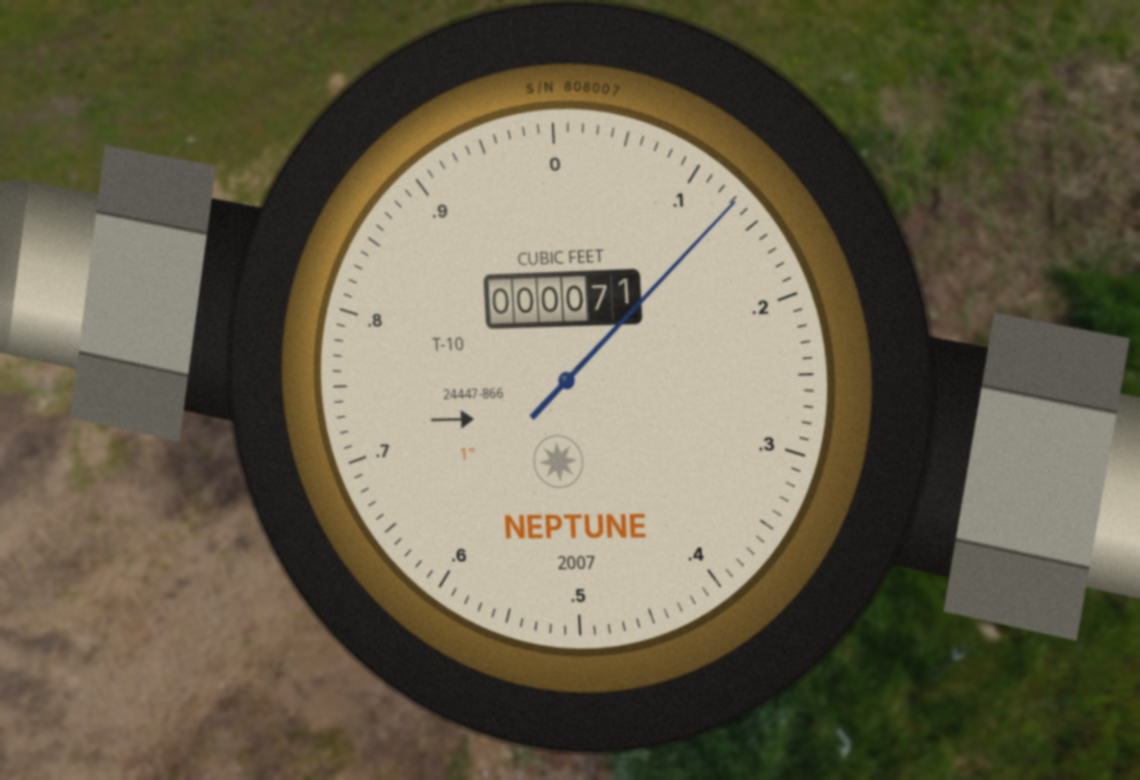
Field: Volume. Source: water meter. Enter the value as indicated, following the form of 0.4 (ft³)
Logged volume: 71.13 (ft³)
